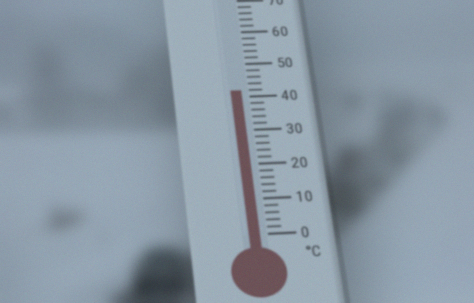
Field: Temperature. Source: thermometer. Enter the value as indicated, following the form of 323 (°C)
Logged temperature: 42 (°C)
